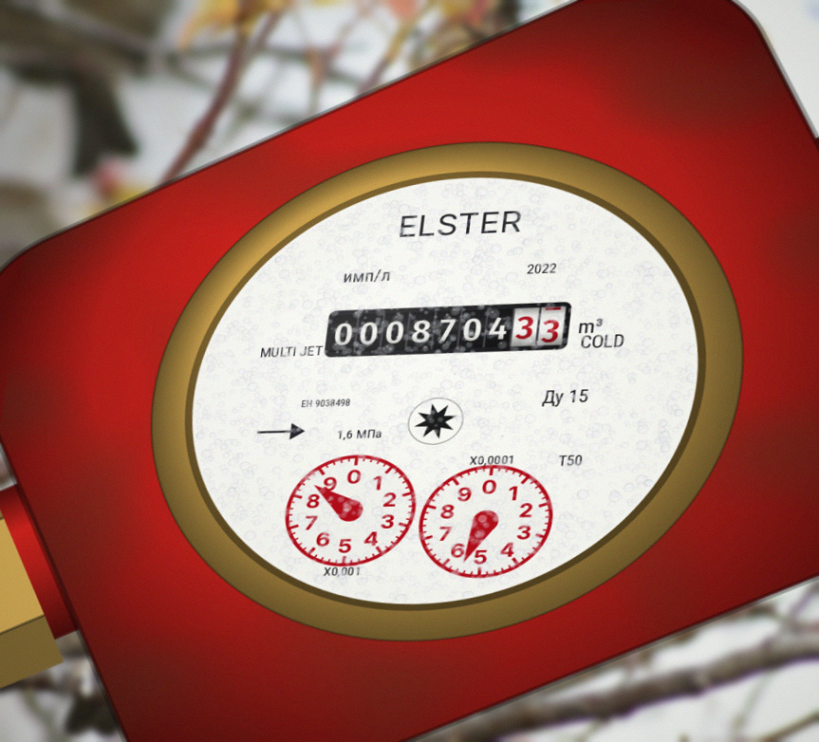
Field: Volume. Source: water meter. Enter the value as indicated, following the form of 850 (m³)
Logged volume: 8704.3285 (m³)
